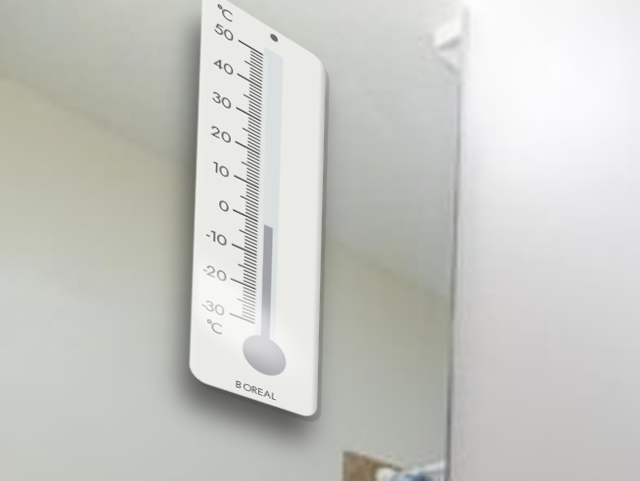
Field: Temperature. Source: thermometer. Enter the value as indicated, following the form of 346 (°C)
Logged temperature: 0 (°C)
